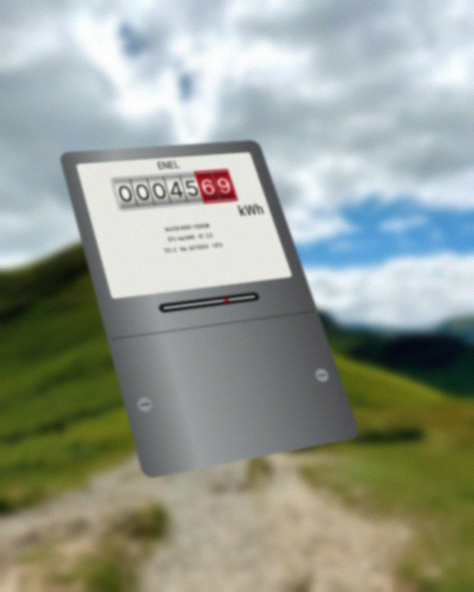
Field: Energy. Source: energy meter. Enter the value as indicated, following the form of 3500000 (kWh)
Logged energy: 45.69 (kWh)
